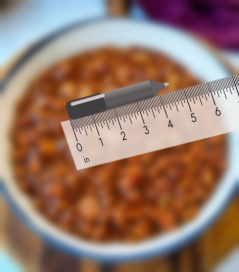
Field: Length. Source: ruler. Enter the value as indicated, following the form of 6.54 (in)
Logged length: 4.5 (in)
